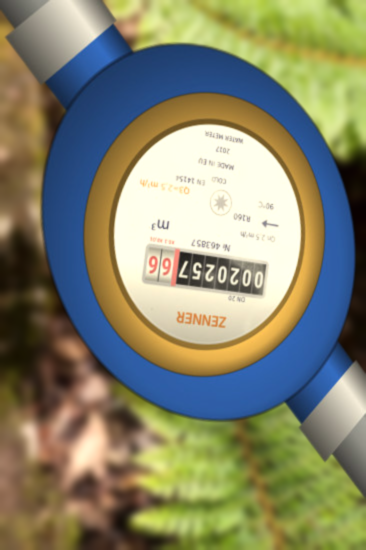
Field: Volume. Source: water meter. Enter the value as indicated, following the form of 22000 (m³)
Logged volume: 20257.66 (m³)
